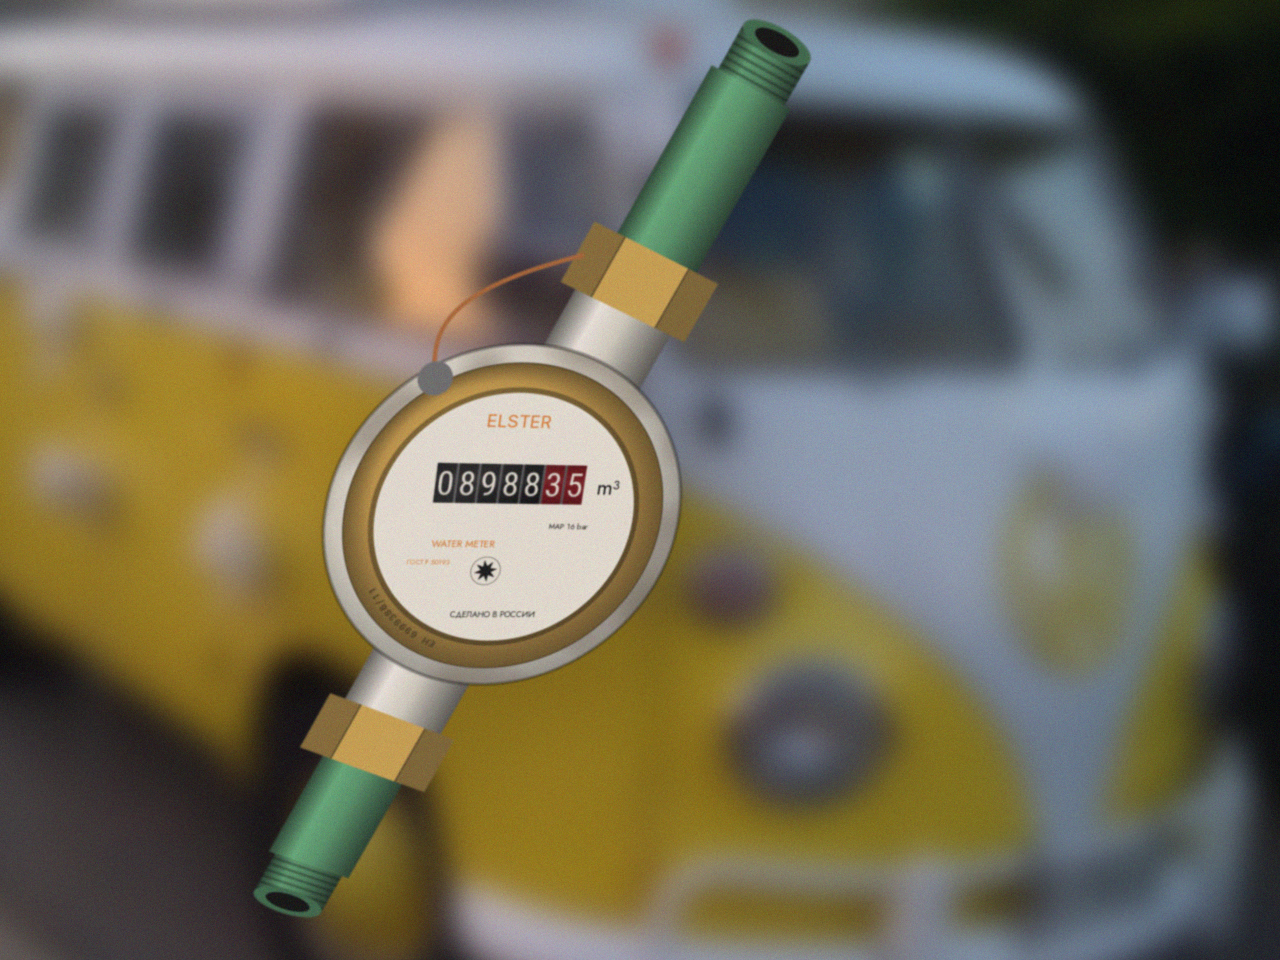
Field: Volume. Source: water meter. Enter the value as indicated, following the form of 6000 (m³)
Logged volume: 8988.35 (m³)
